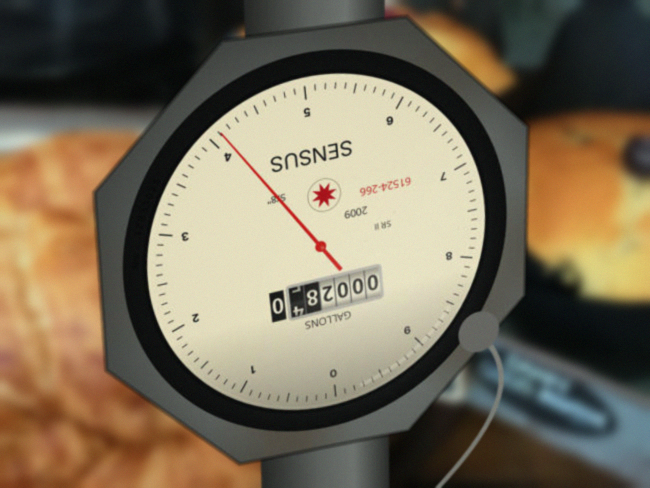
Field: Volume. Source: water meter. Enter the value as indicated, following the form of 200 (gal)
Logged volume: 2844.1 (gal)
